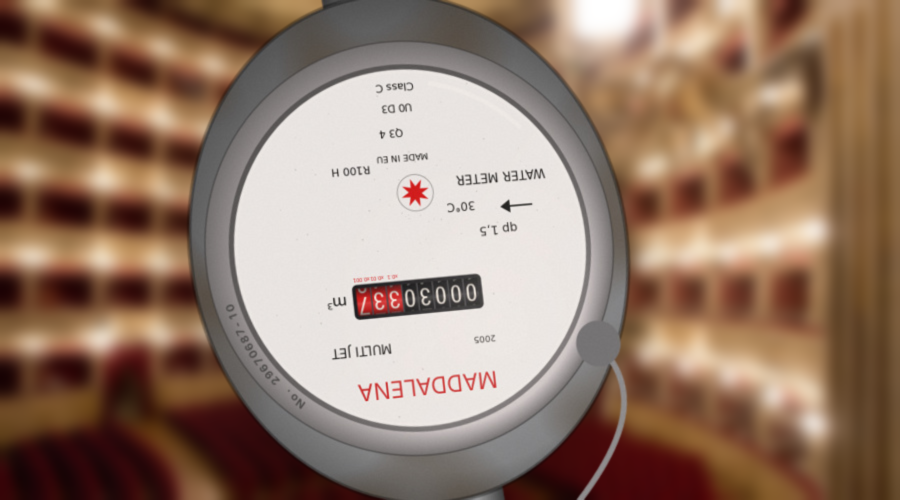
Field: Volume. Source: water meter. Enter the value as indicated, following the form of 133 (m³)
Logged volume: 30.337 (m³)
